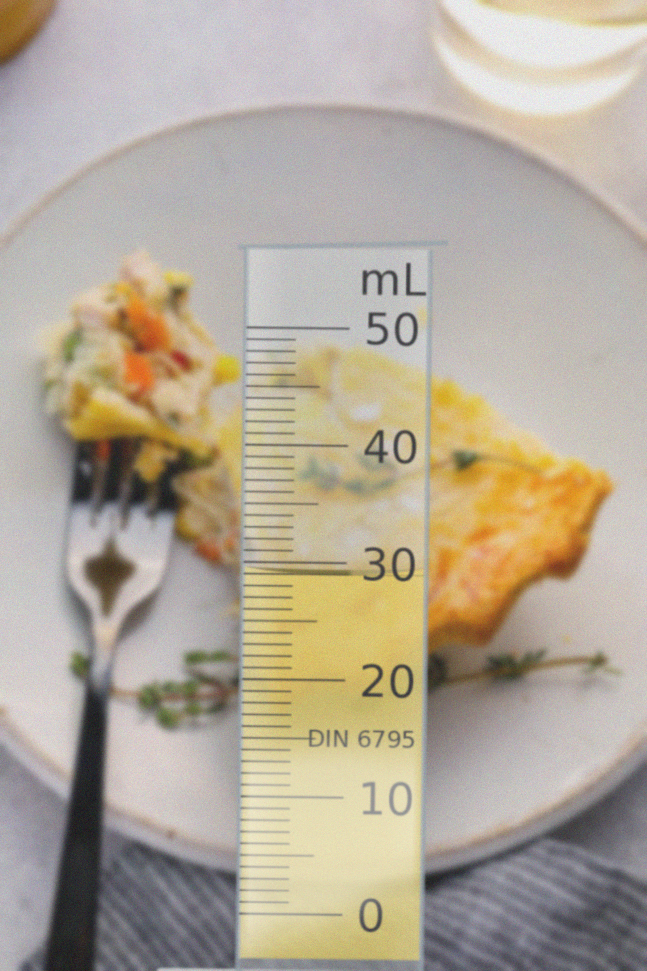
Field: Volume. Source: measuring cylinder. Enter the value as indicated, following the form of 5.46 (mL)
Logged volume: 29 (mL)
